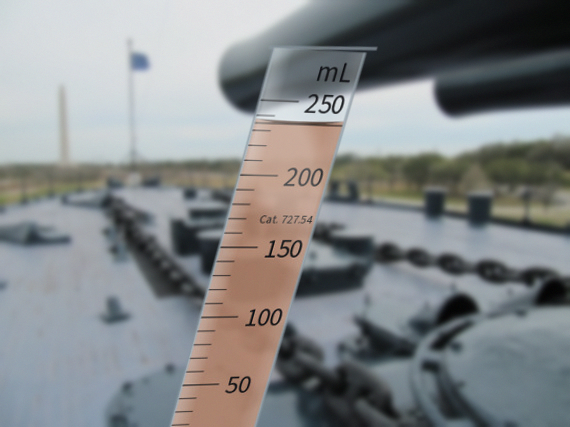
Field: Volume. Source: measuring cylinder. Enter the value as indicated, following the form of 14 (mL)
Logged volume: 235 (mL)
